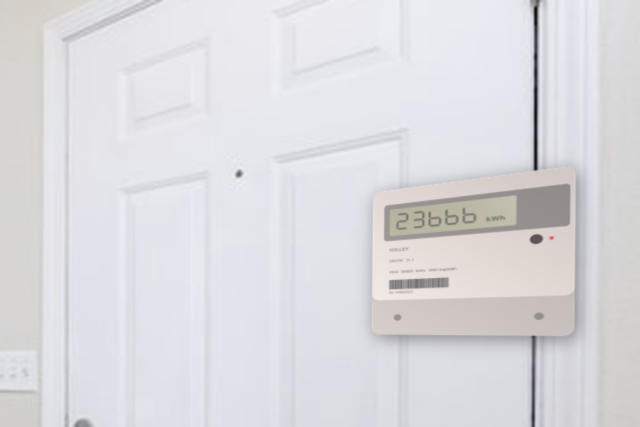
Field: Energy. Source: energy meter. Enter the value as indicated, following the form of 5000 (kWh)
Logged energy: 23666 (kWh)
